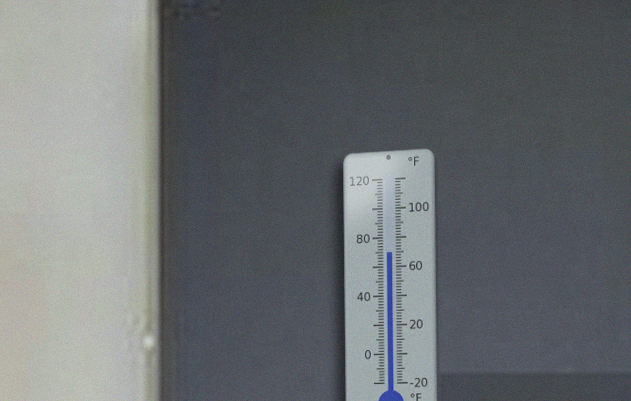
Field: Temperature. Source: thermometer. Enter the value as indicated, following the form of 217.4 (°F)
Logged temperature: 70 (°F)
